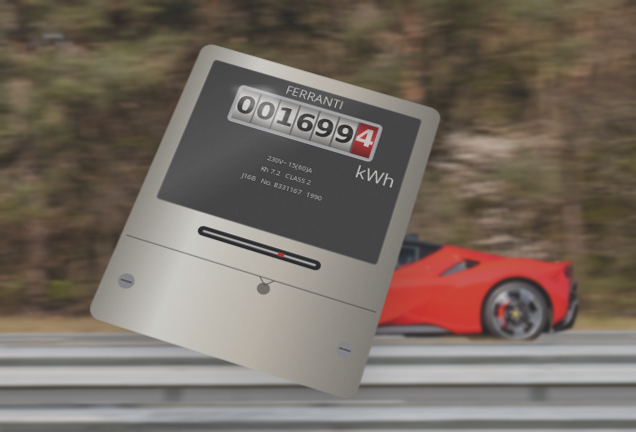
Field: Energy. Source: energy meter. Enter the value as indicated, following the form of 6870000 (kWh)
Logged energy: 1699.4 (kWh)
